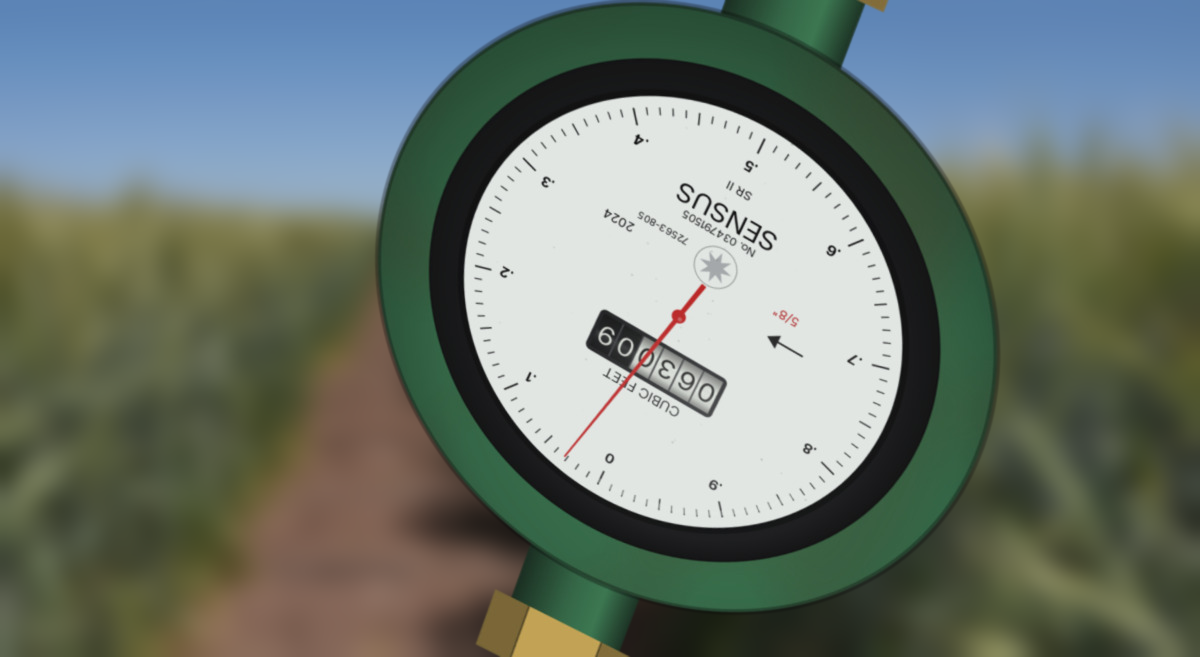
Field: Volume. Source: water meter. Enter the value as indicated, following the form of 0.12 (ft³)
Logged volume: 63009.03 (ft³)
